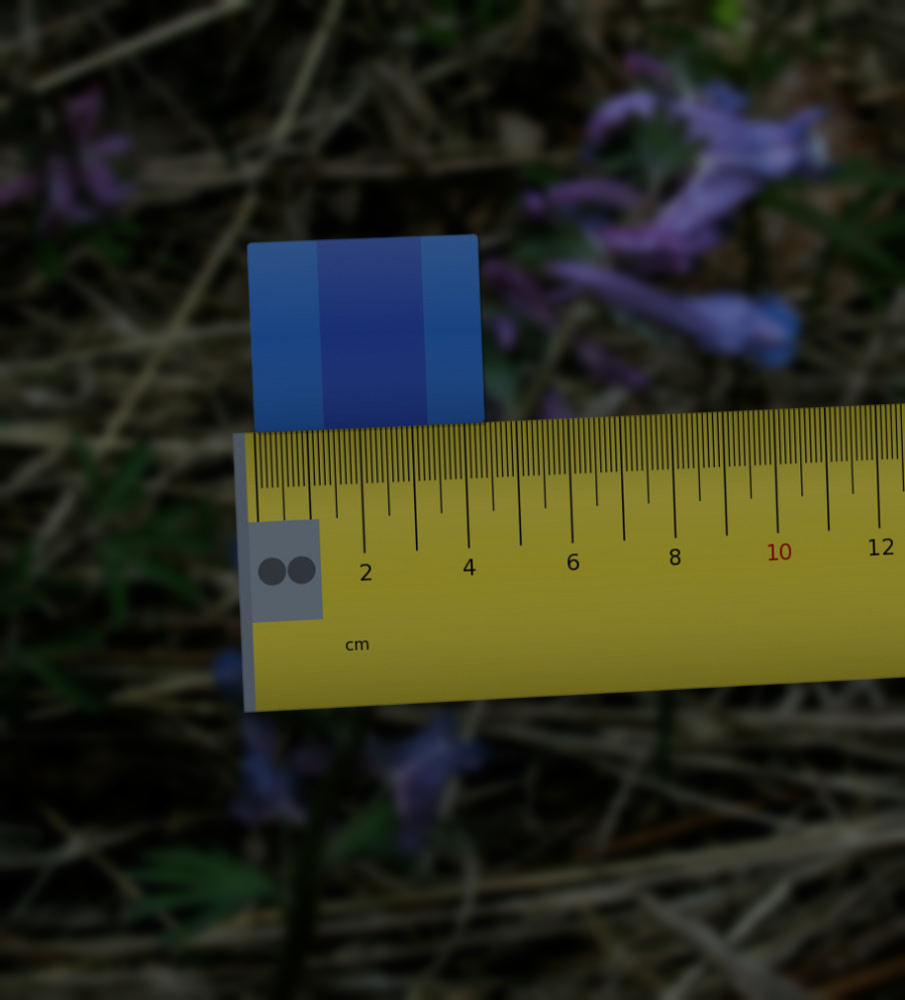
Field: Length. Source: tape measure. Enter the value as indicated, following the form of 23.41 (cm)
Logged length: 4.4 (cm)
